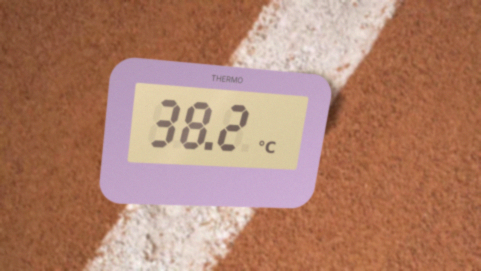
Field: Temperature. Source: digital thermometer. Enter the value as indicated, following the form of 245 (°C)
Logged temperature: 38.2 (°C)
